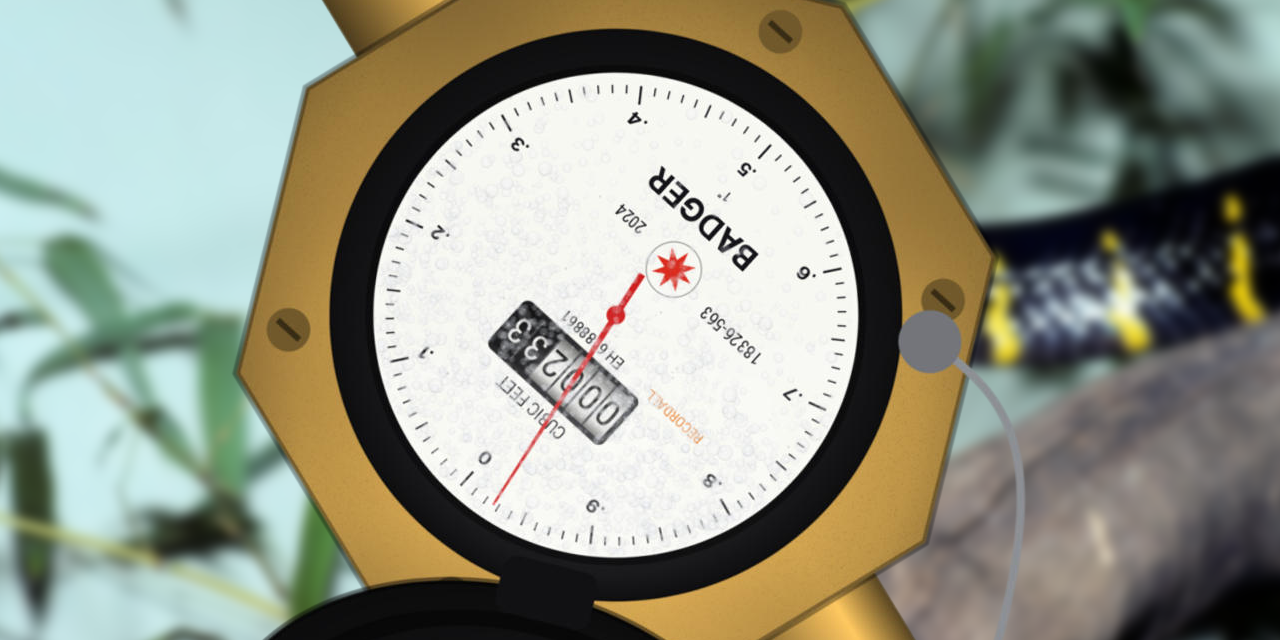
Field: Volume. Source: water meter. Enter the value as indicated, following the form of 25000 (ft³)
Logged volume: 232.97 (ft³)
